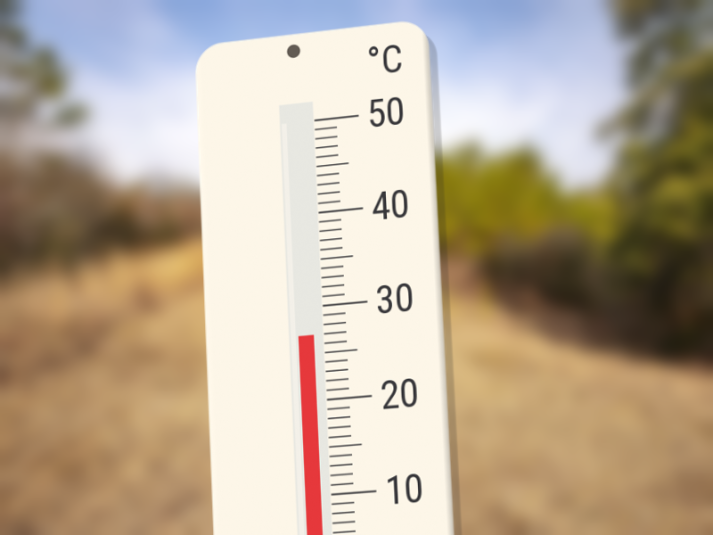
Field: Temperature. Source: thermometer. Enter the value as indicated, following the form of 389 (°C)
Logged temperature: 27 (°C)
